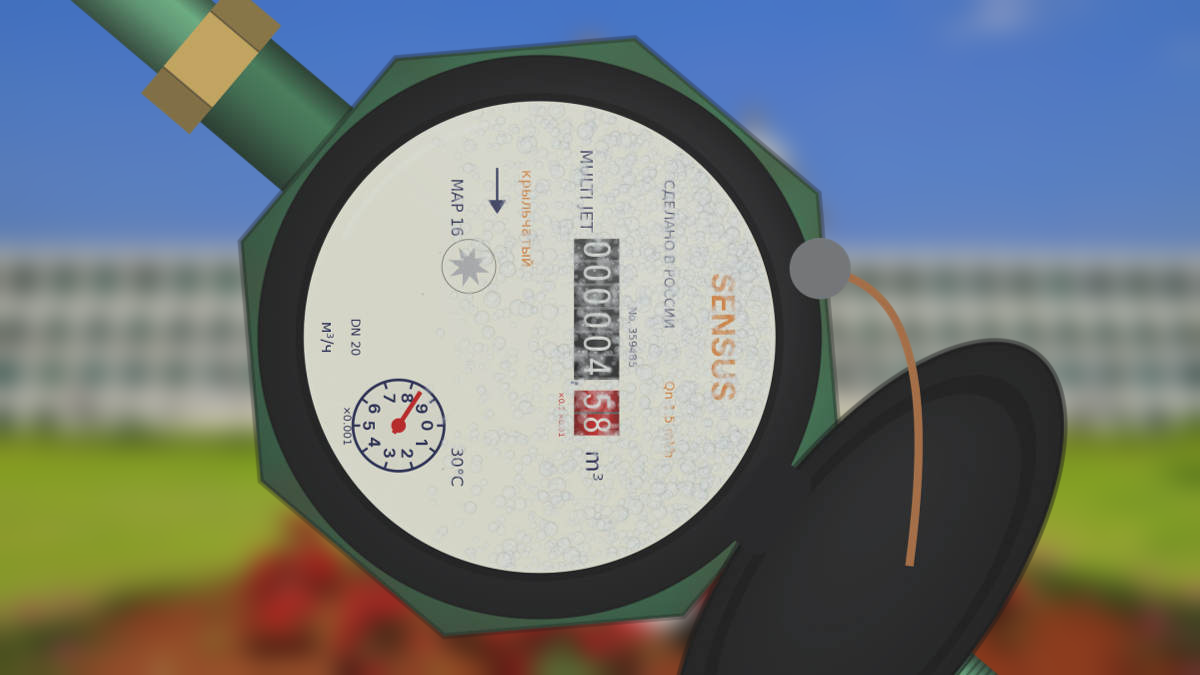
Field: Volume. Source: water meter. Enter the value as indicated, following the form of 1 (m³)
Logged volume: 4.588 (m³)
